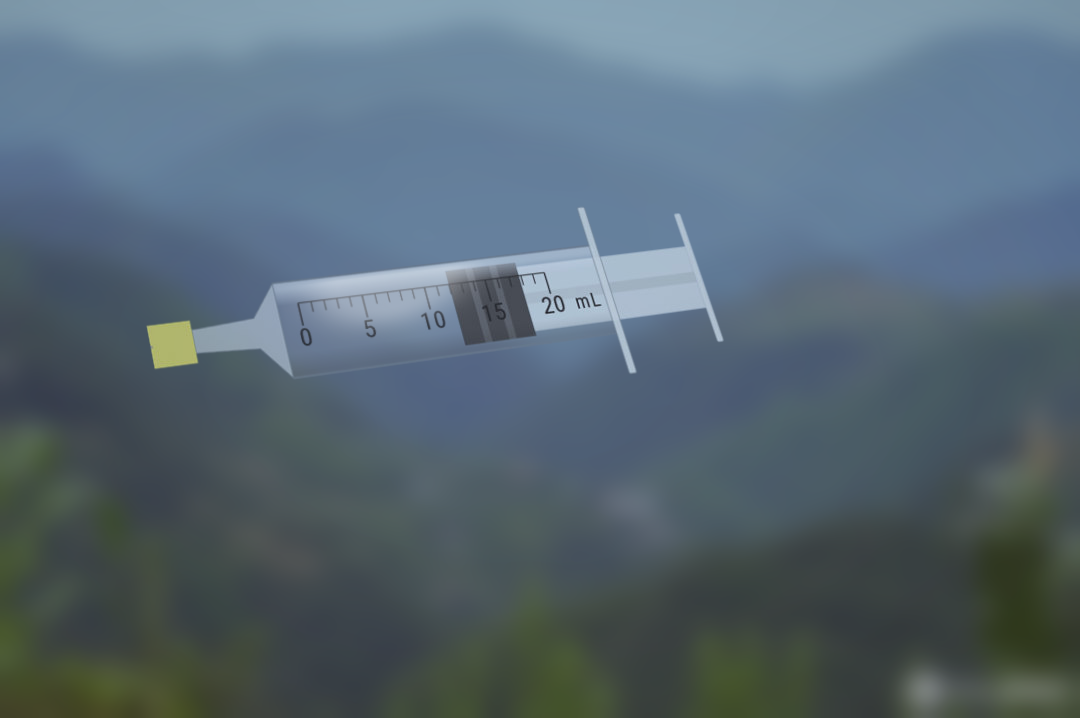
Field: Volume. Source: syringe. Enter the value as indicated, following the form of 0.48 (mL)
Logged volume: 12 (mL)
